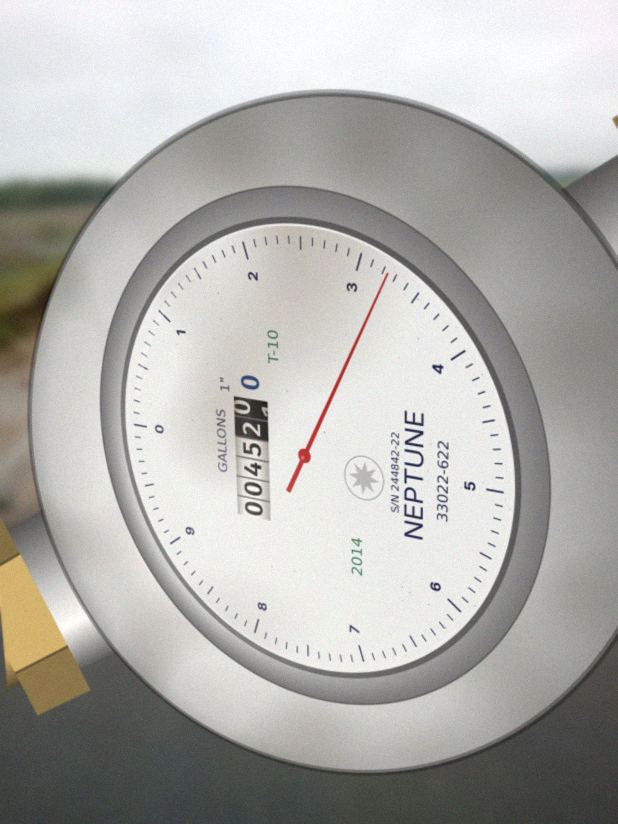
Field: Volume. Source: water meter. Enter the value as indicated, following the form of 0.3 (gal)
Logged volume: 45203.2 (gal)
